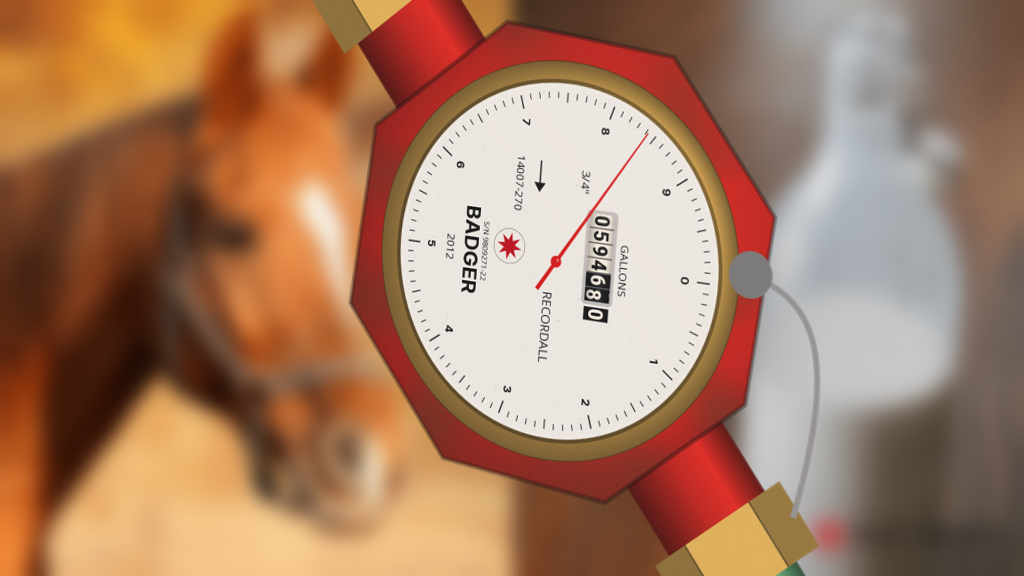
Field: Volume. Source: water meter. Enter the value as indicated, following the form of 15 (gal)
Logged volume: 594678.4 (gal)
